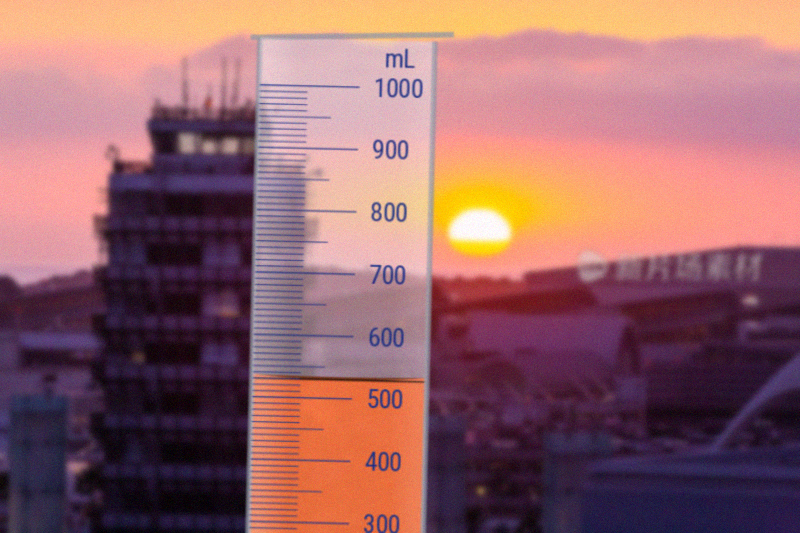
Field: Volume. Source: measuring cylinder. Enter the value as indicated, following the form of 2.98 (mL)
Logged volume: 530 (mL)
